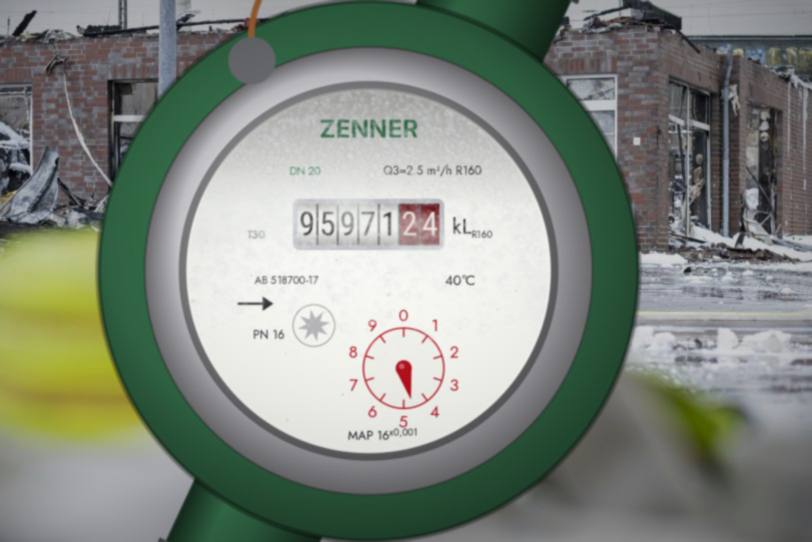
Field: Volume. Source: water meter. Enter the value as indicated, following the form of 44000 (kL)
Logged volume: 95971.244 (kL)
